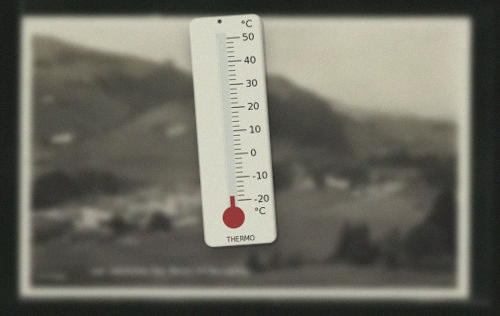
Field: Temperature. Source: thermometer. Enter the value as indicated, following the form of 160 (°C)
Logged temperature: -18 (°C)
